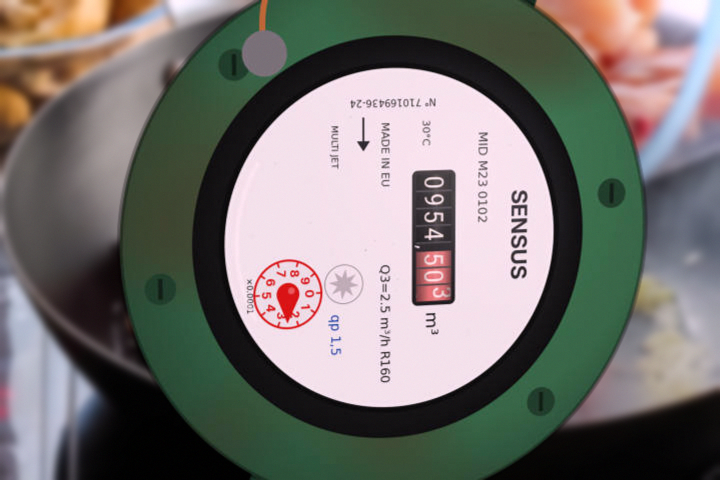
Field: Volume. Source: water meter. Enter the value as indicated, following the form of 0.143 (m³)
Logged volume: 954.5032 (m³)
